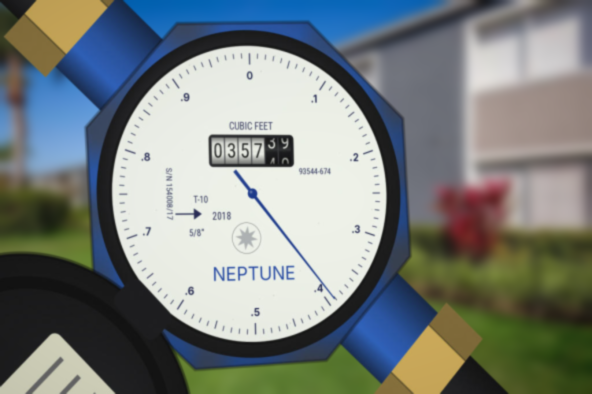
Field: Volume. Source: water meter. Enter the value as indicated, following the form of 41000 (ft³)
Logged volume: 35739.39 (ft³)
